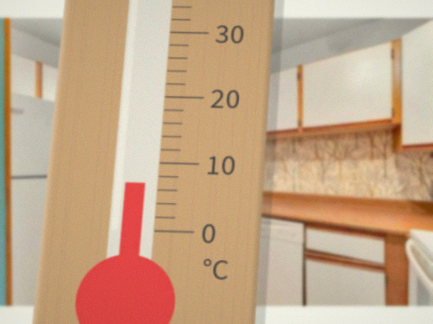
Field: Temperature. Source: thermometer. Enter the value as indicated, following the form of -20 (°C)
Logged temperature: 7 (°C)
